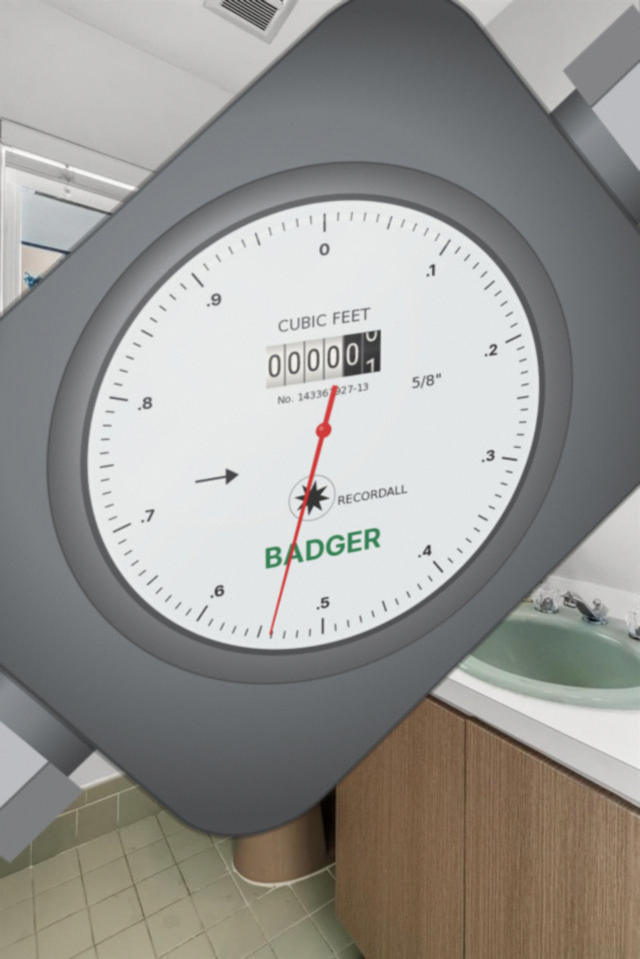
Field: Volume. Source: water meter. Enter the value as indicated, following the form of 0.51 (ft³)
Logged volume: 0.54 (ft³)
